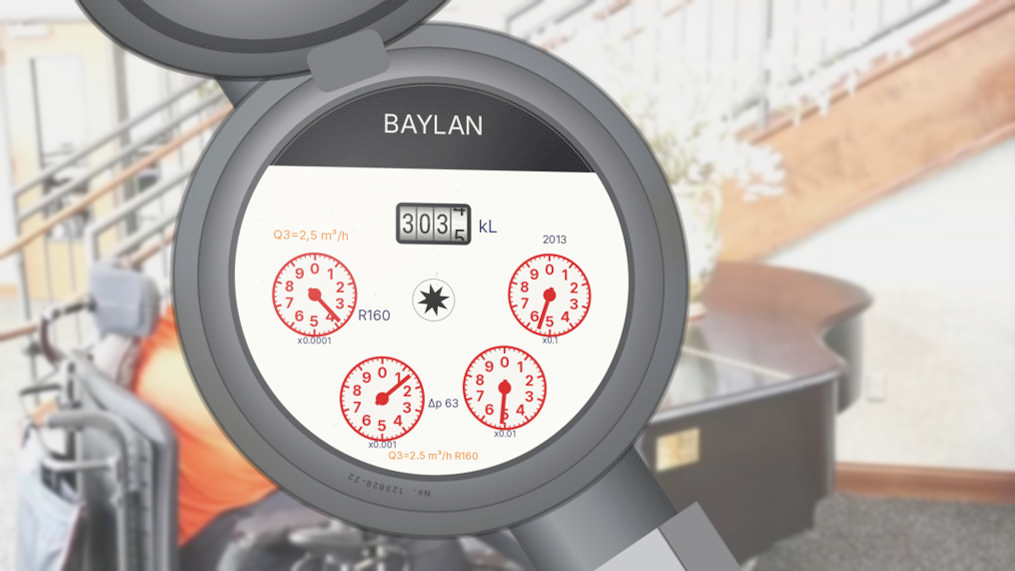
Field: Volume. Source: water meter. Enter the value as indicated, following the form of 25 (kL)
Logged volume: 3034.5513 (kL)
